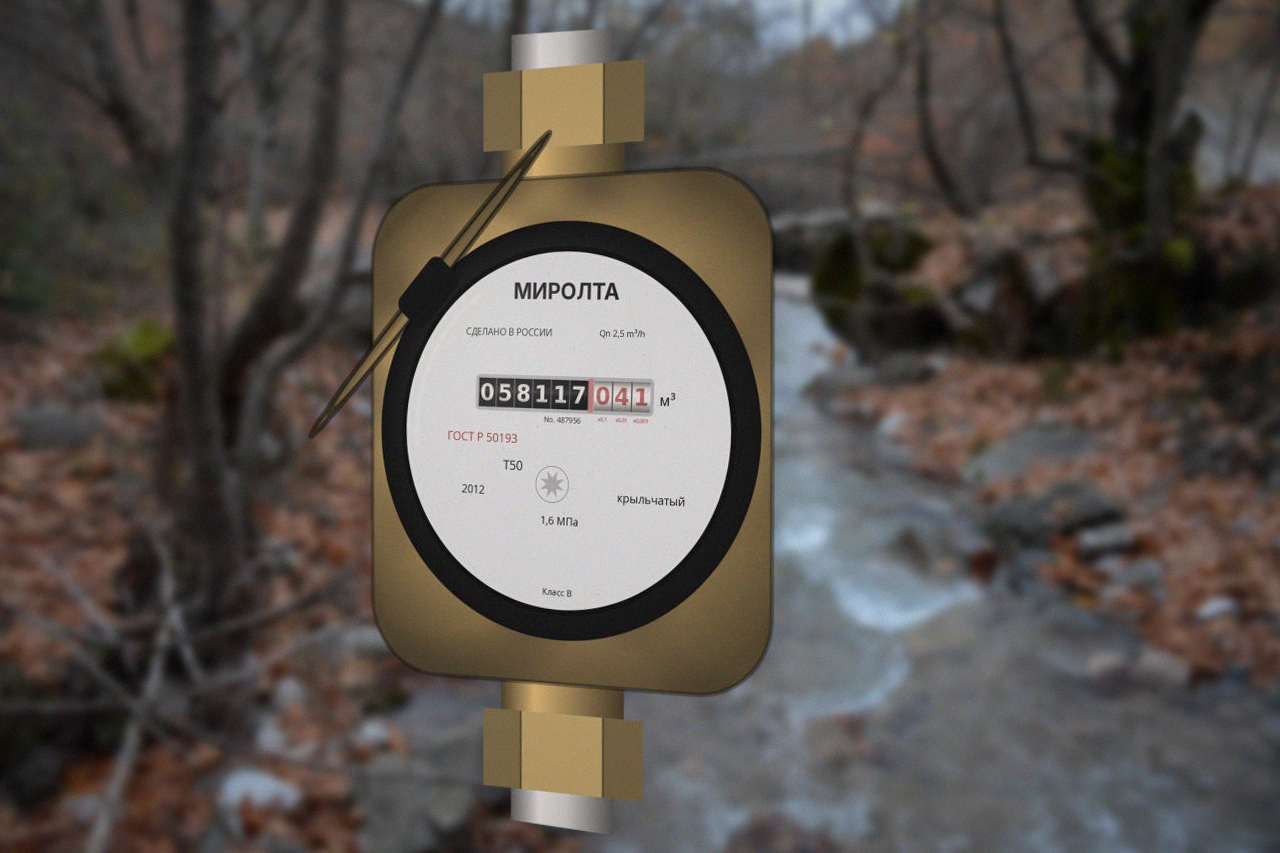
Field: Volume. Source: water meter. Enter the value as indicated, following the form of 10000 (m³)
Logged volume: 58117.041 (m³)
